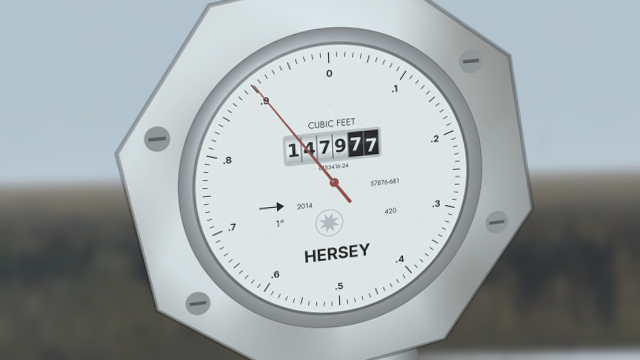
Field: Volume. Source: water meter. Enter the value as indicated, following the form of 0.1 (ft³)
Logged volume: 147976.90 (ft³)
